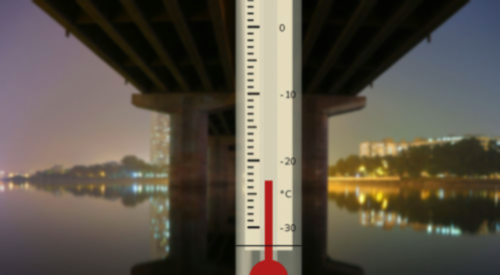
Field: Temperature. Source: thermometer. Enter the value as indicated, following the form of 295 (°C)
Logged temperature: -23 (°C)
